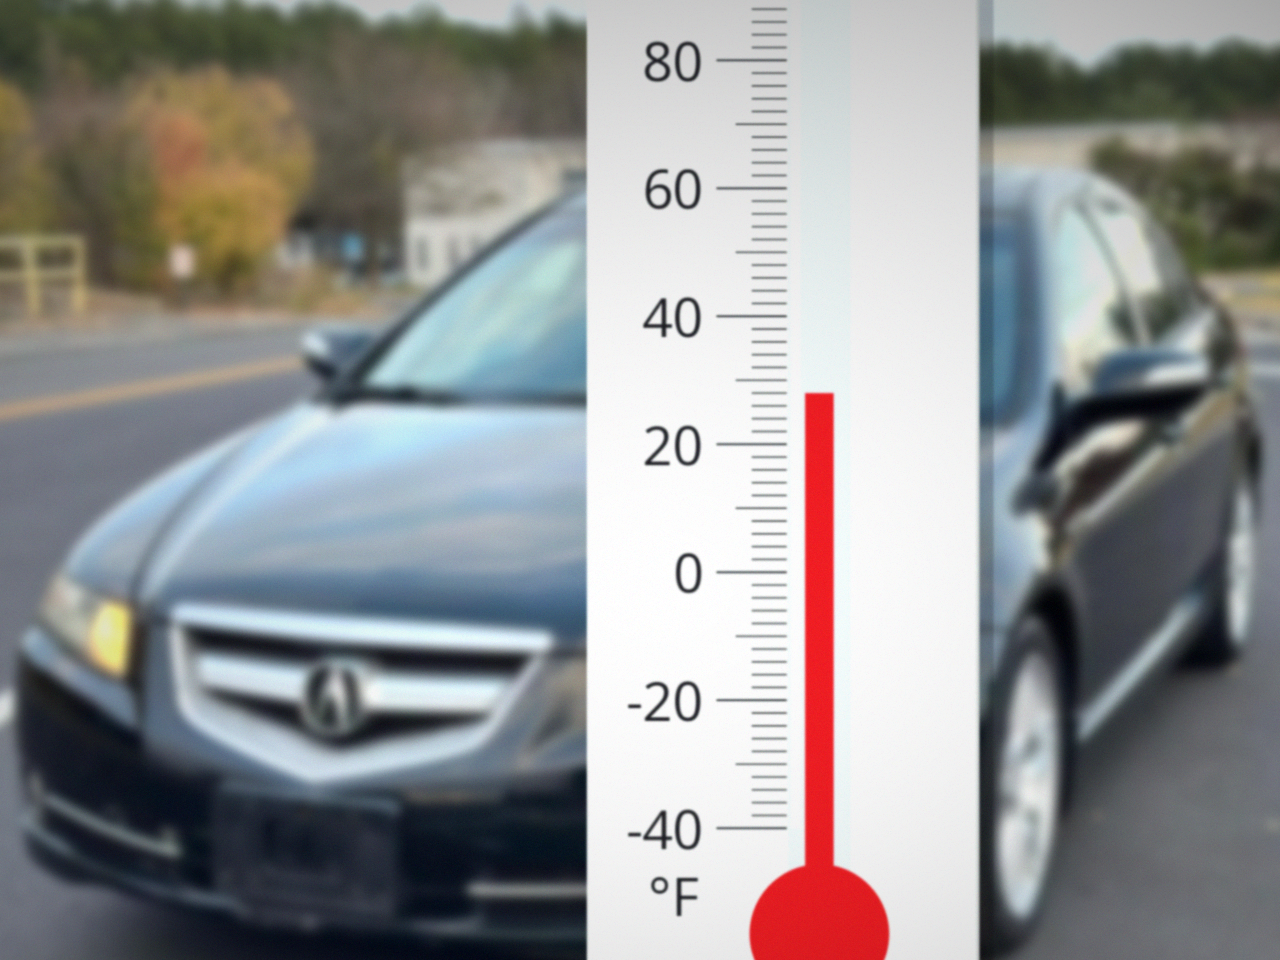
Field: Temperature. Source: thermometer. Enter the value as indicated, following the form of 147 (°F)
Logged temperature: 28 (°F)
